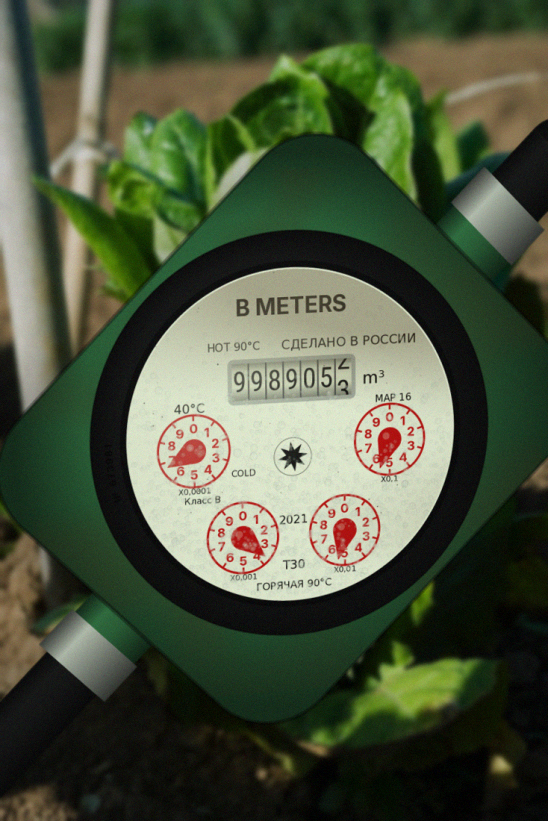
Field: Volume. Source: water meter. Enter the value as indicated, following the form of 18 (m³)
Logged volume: 9989052.5536 (m³)
